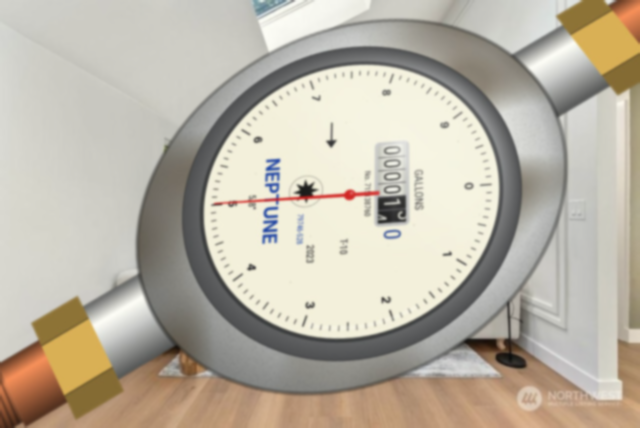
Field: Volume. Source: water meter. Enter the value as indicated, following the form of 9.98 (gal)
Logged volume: 135.0 (gal)
